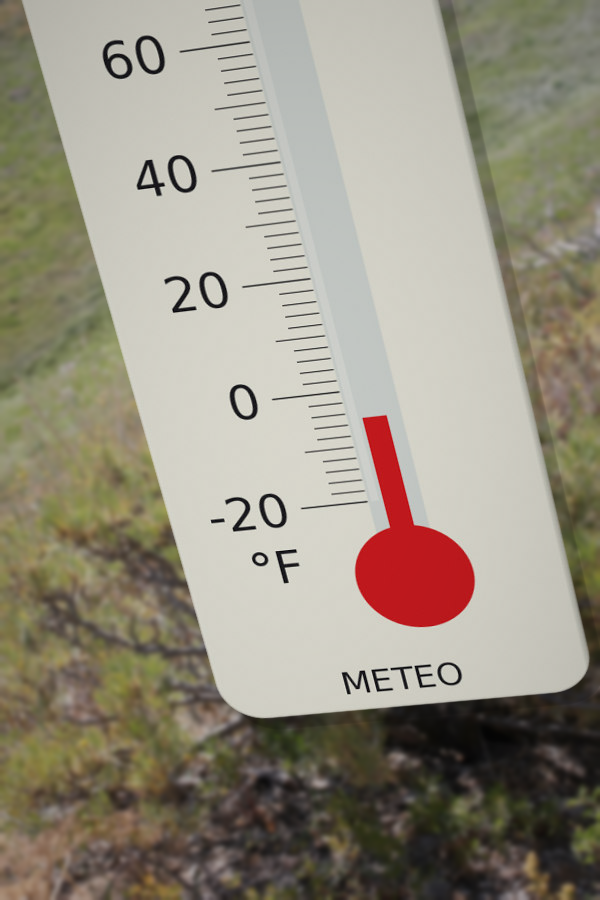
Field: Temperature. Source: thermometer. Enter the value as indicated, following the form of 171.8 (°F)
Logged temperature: -5 (°F)
